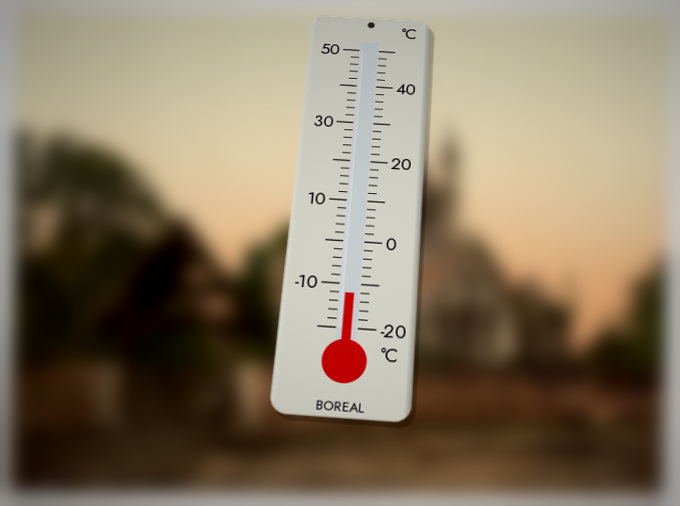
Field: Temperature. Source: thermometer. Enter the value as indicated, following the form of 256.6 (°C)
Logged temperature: -12 (°C)
